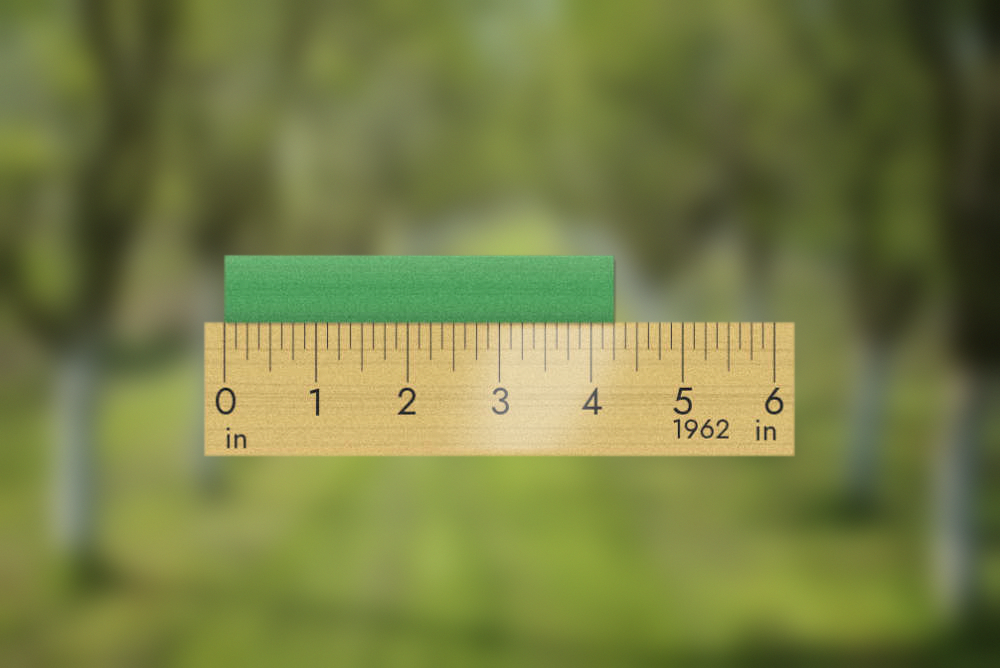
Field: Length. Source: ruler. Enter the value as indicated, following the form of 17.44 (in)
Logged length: 4.25 (in)
